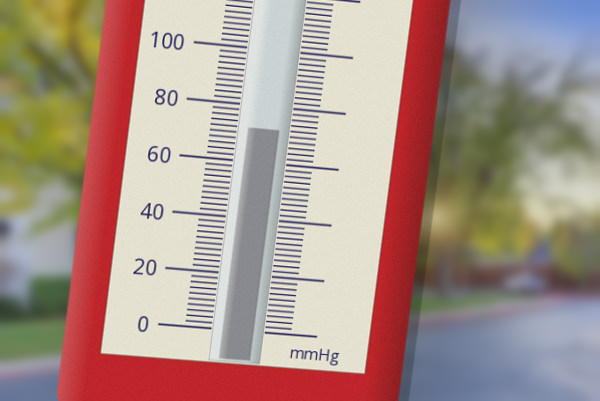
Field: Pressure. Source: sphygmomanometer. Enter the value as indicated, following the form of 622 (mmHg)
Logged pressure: 72 (mmHg)
